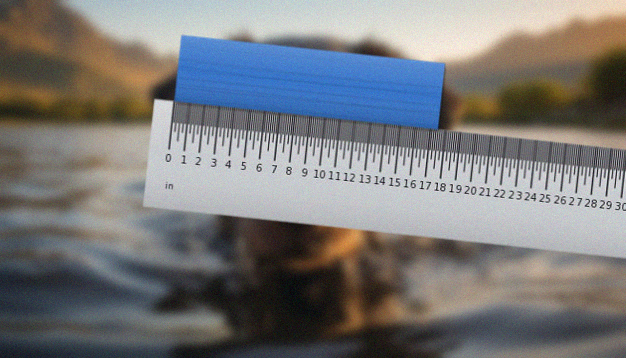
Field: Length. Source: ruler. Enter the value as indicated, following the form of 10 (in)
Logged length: 17.5 (in)
